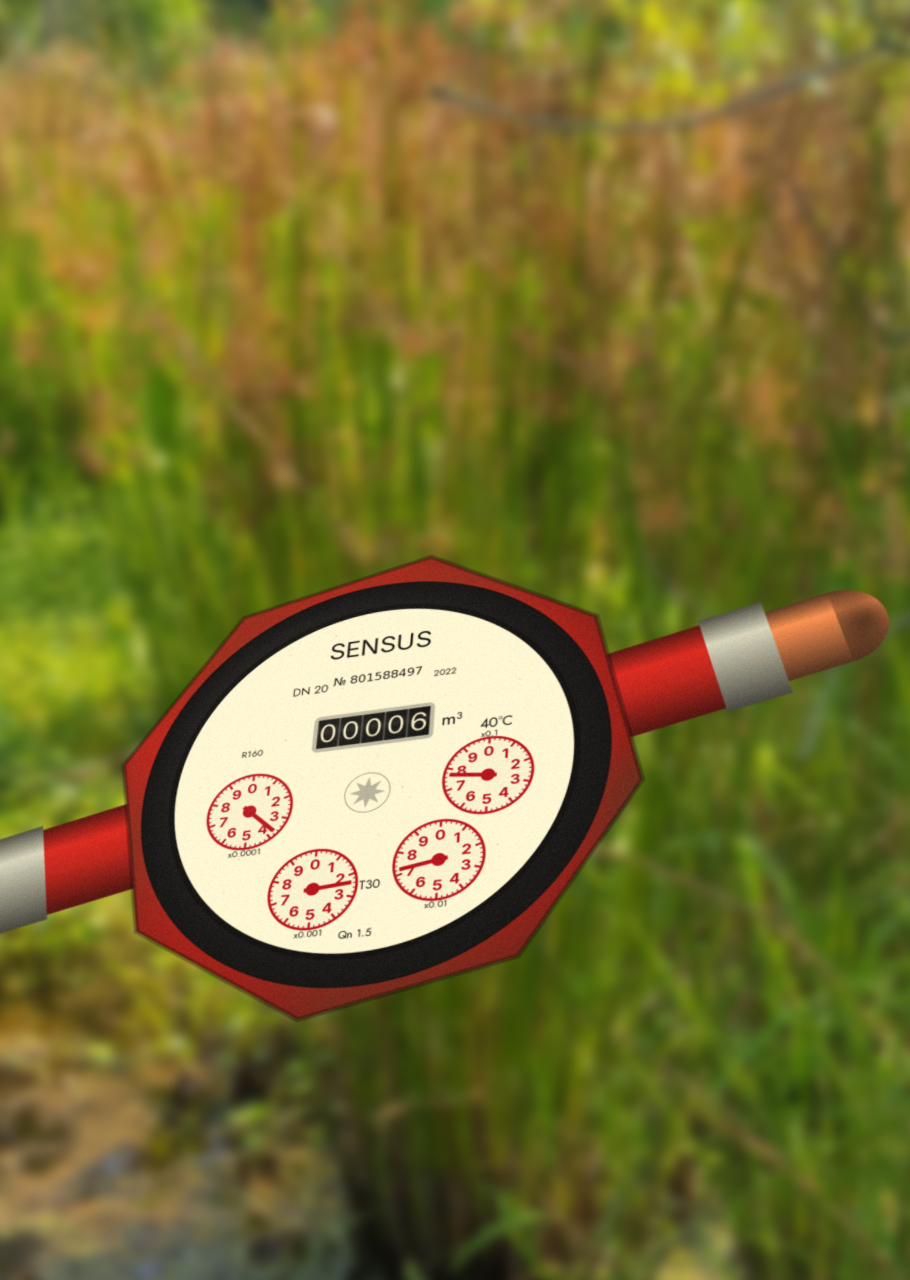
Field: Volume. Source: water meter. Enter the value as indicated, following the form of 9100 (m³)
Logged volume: 6.7723 (m³)
